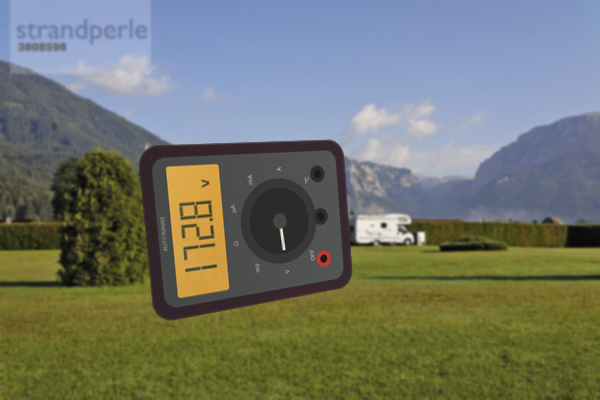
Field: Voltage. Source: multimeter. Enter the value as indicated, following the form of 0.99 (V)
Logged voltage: 172.8 (V)
